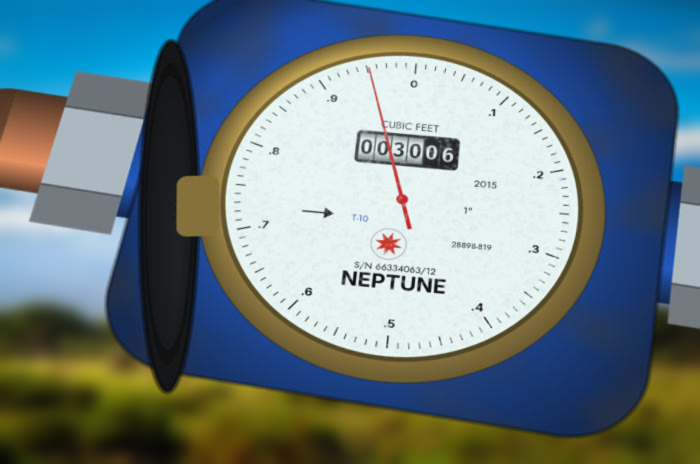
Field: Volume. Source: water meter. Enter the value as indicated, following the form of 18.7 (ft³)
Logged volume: 3005.95 (ft³)
